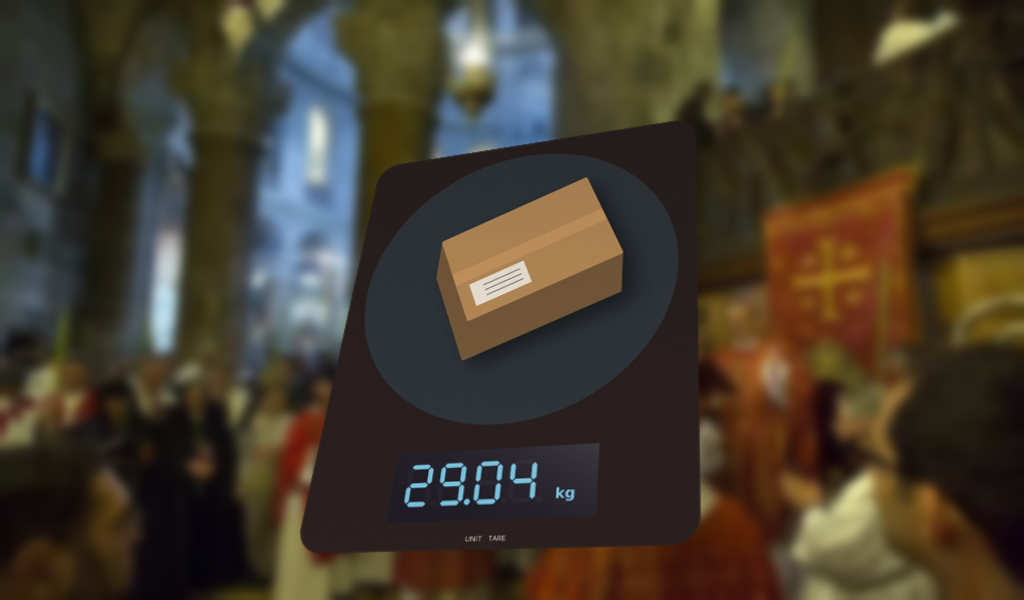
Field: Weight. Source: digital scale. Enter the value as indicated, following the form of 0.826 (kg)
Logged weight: 29.04 (kg)
